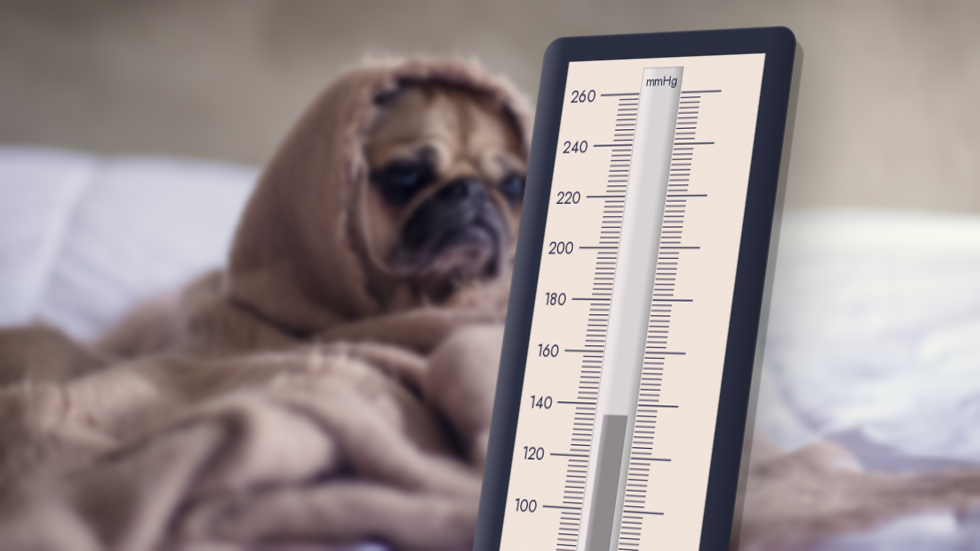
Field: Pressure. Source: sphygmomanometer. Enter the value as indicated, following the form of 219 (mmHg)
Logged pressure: 136 (mmHg)
